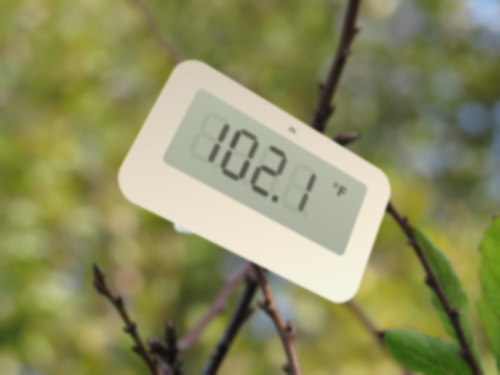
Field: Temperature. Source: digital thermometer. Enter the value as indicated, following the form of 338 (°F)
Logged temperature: 102.1 (°F)
